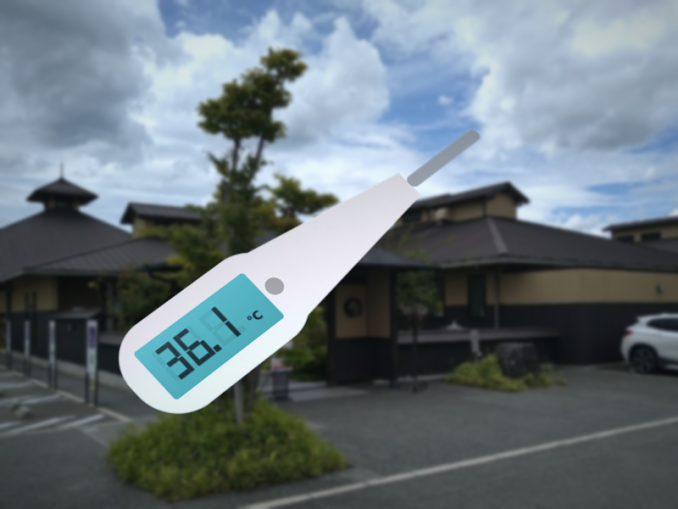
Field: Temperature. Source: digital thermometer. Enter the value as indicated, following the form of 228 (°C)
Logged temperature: 36.1 (°C)
